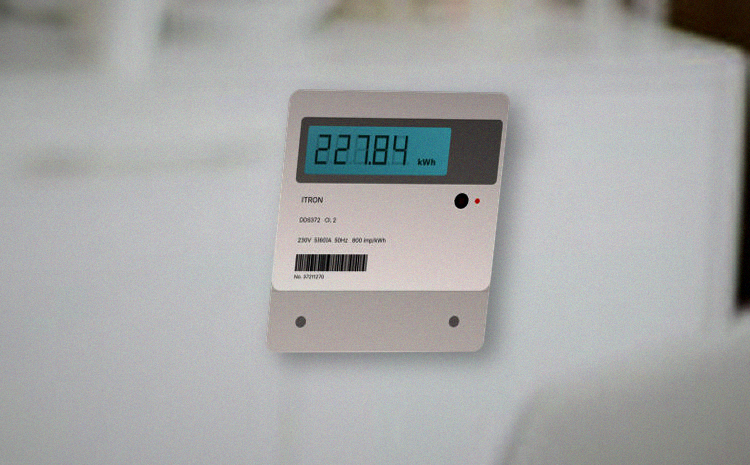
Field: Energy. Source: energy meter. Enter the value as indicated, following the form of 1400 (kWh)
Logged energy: 227.84 (kWh)
